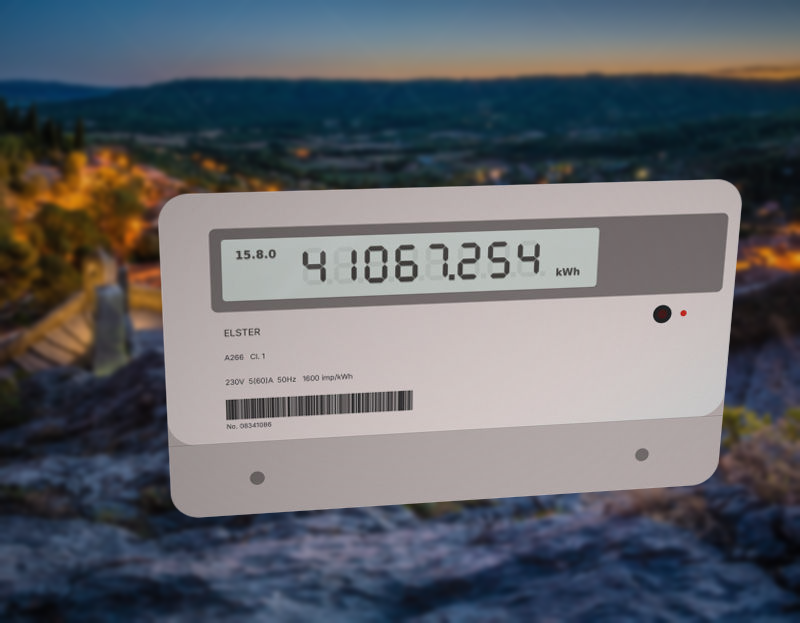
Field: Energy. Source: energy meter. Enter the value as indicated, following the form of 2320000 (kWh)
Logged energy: 41067.254 (kWh)
